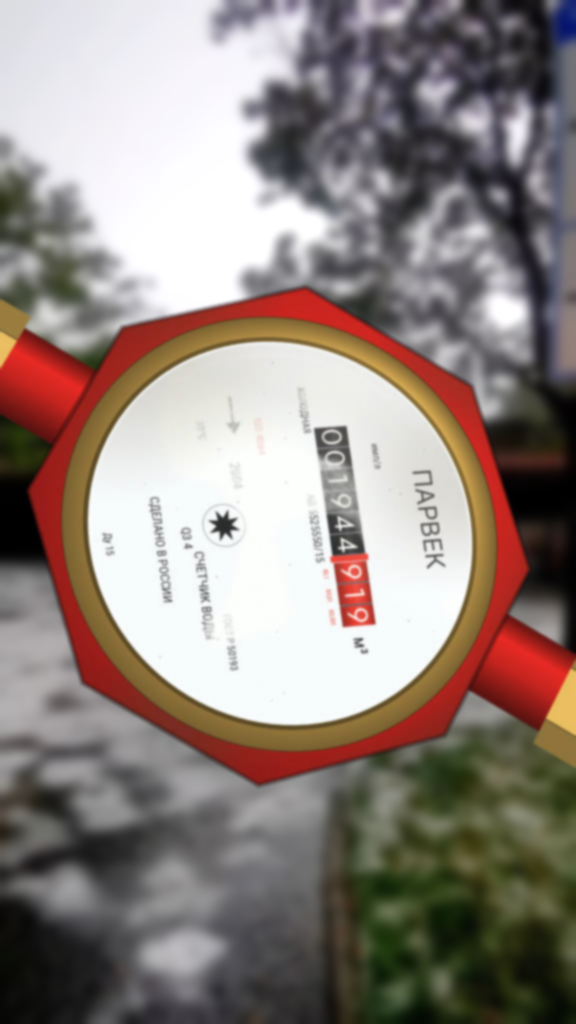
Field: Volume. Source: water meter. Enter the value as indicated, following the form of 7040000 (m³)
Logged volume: 1944.919 (m³)
